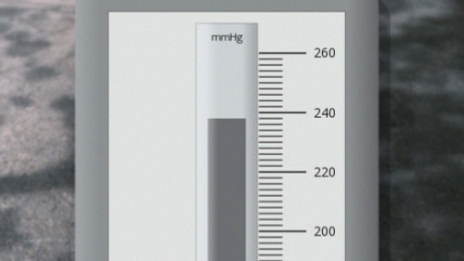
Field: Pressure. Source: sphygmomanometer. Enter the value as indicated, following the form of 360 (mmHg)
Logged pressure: 238 (mmHg)
